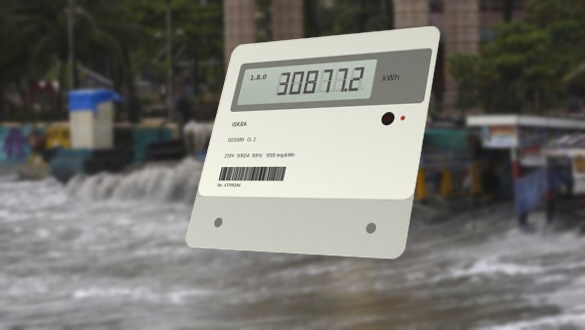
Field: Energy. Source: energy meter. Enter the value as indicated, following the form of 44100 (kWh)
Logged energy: 30877.2 (kWh)
